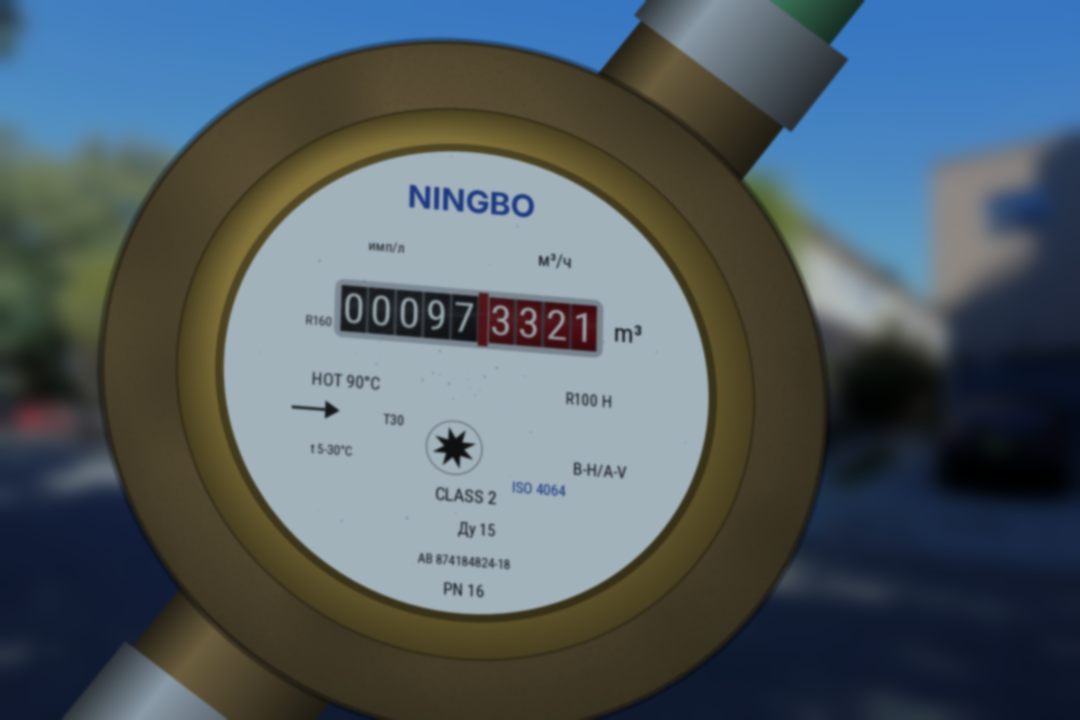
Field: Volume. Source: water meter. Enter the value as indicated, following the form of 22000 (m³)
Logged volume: 97.3321 (m³)
